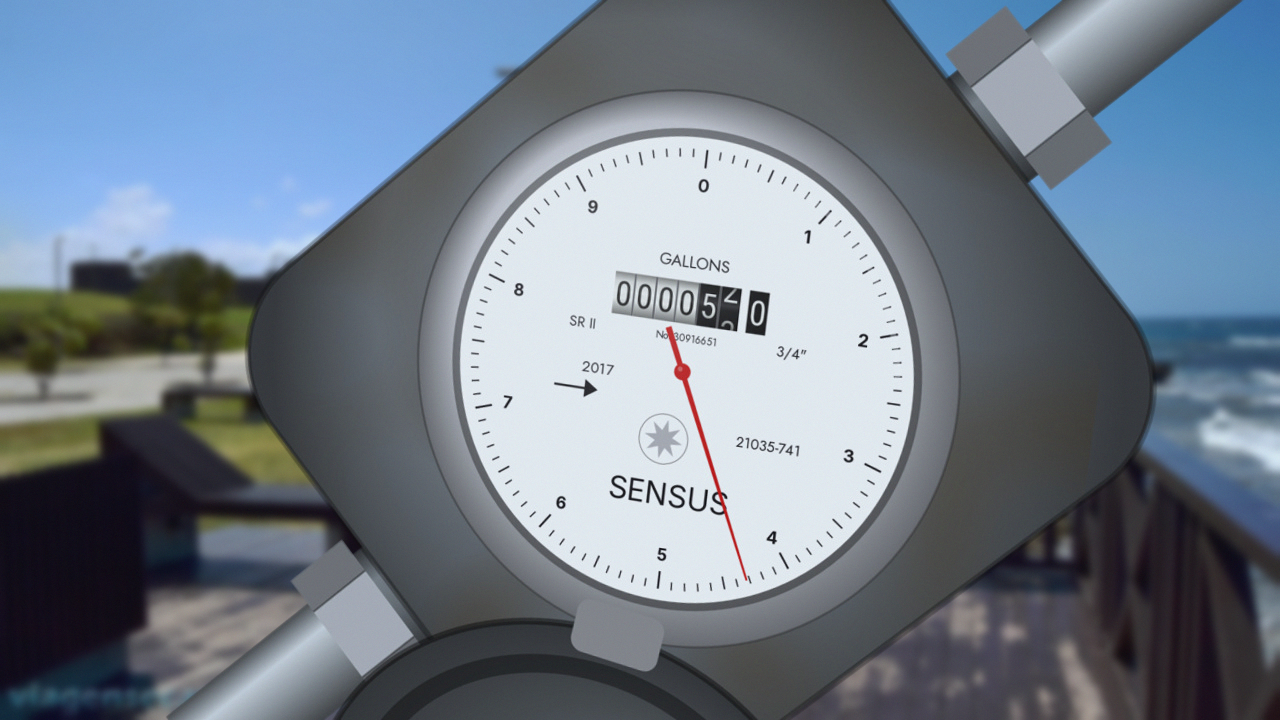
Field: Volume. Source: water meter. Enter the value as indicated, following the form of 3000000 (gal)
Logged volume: 524.3 (gal)
